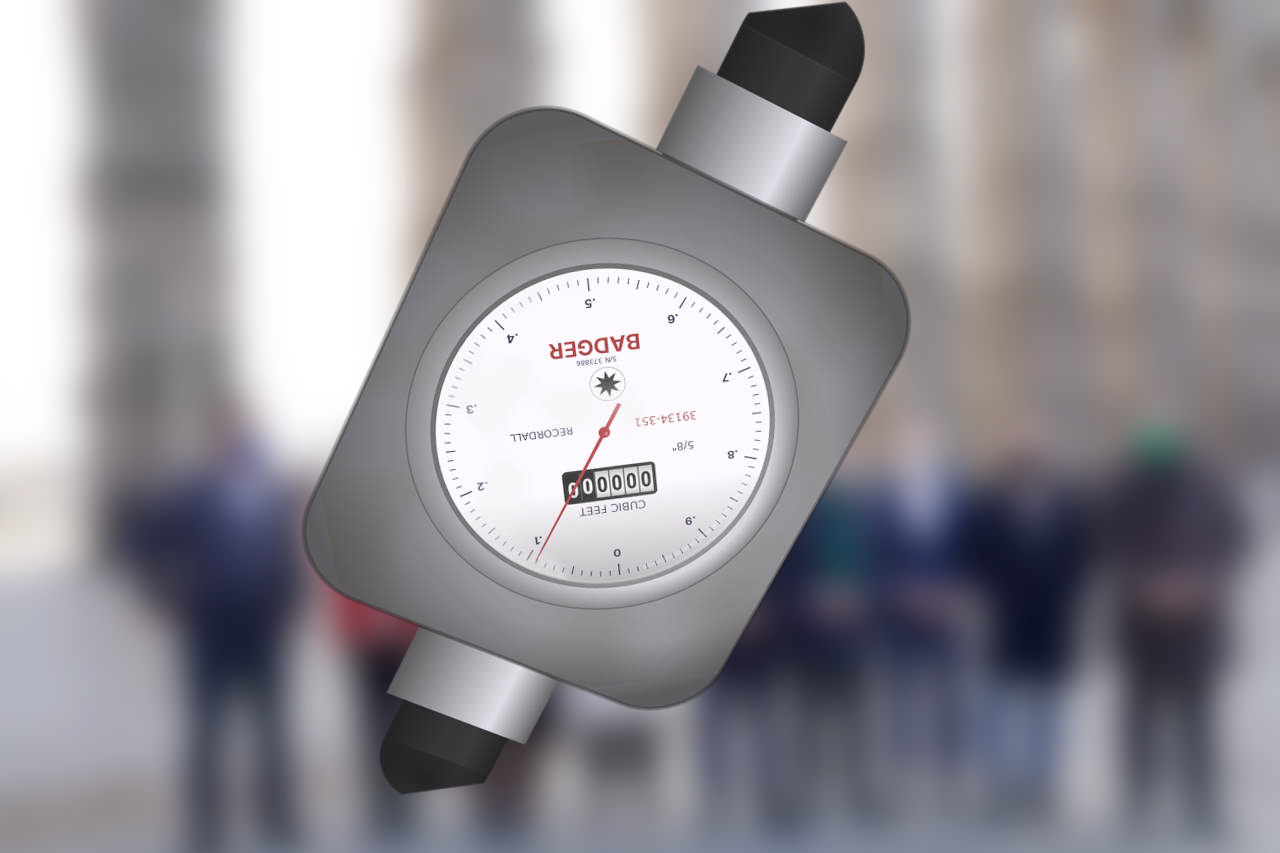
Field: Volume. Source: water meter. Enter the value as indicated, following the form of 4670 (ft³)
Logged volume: 0.09 (ft³)
